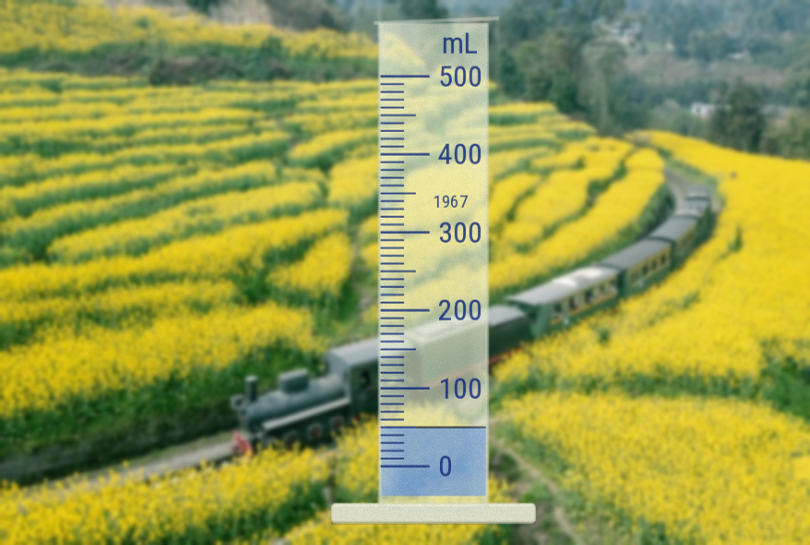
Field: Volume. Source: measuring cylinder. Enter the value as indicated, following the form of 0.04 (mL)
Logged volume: 50 (mL)
